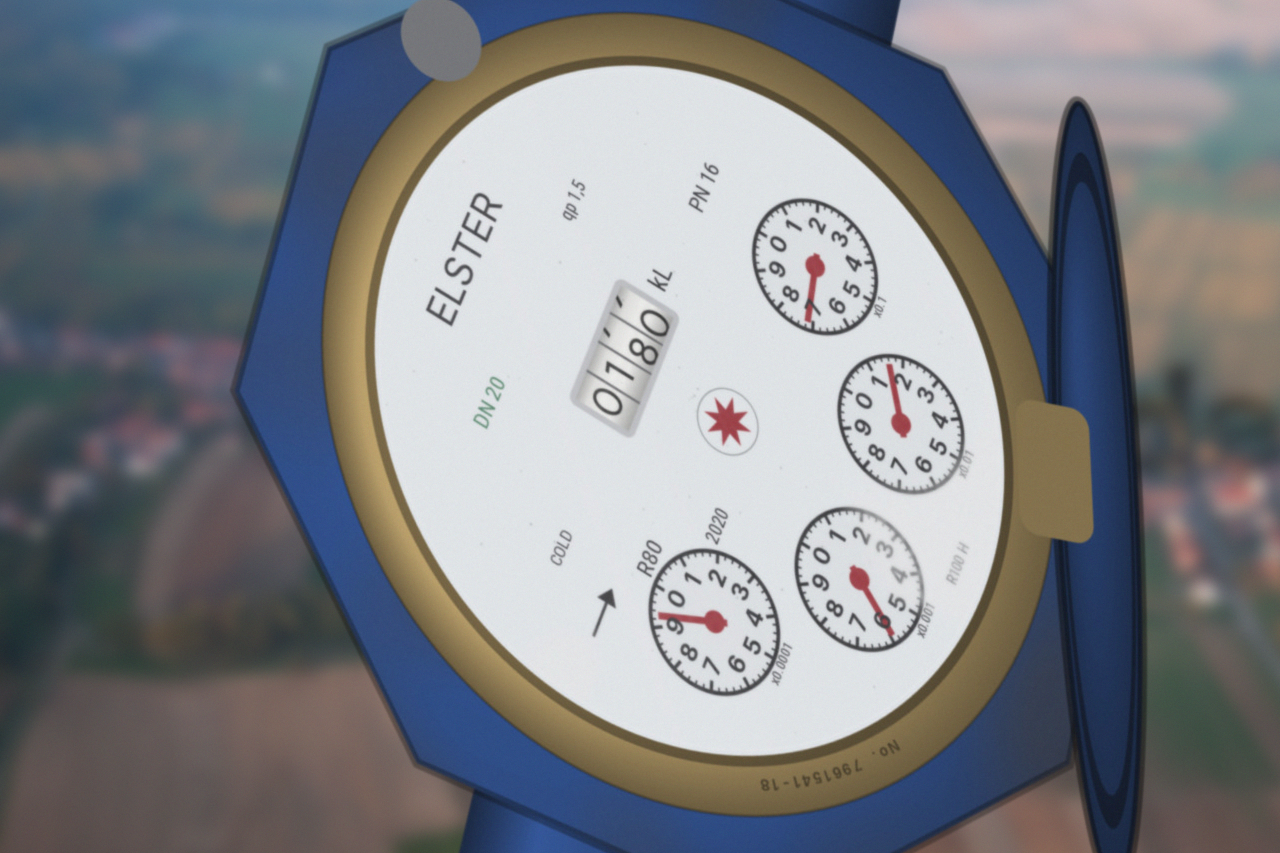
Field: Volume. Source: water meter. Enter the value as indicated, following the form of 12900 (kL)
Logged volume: 179.7159 (kL)
